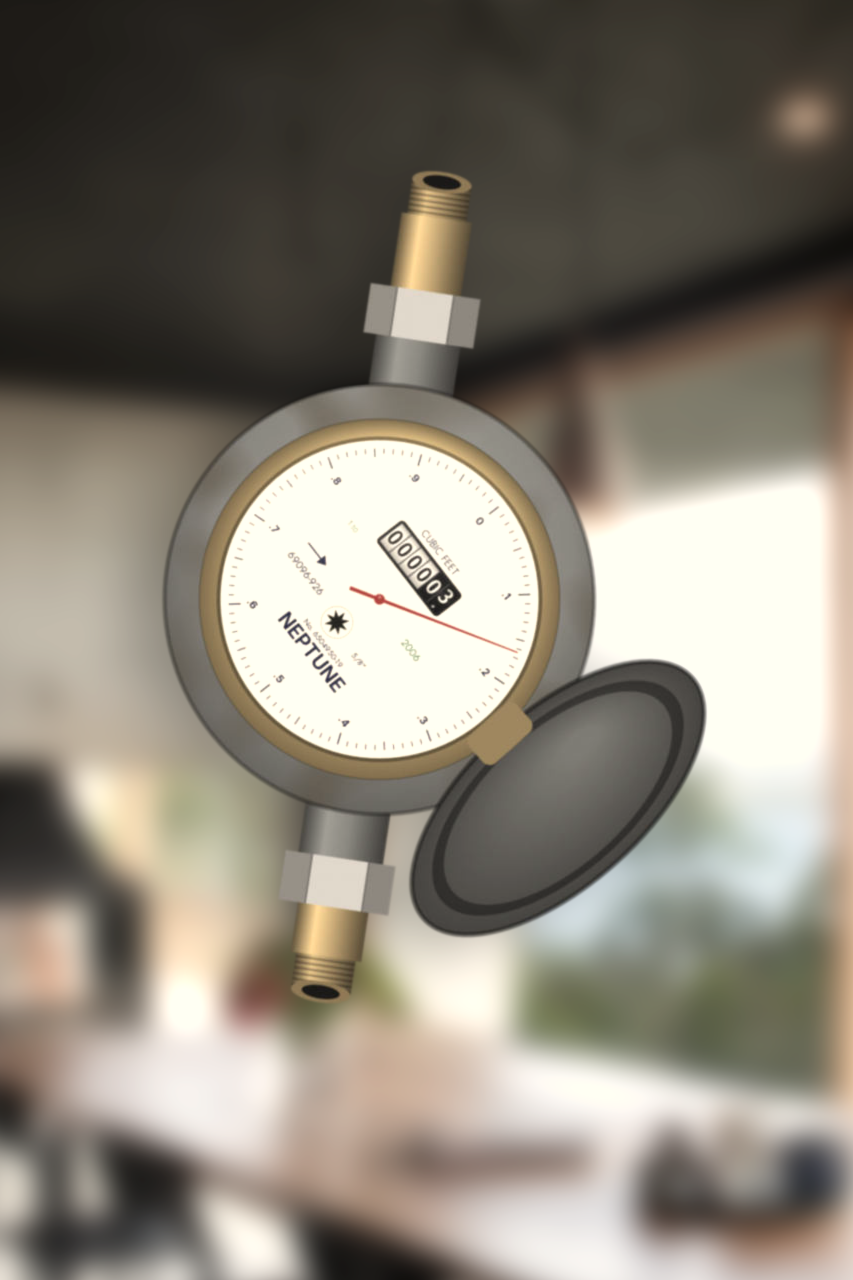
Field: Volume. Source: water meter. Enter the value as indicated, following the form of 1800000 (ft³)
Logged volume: 3.16 (ft³)
